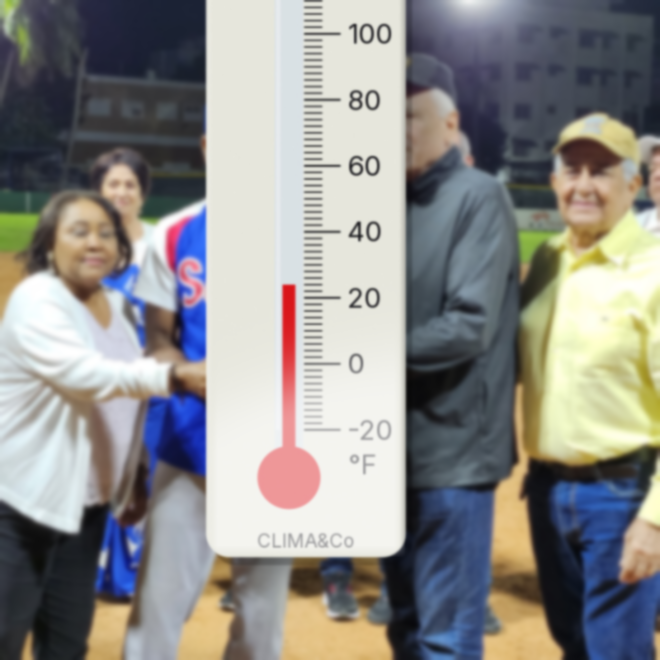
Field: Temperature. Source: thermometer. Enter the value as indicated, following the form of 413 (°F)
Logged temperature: 24 (°F)
